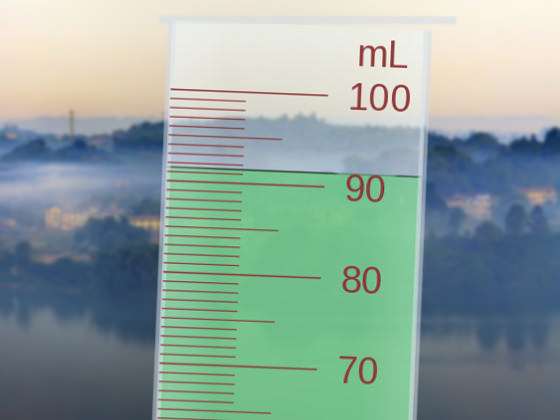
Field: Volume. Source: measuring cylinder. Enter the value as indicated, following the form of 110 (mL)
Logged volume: 91.5 (mL)
